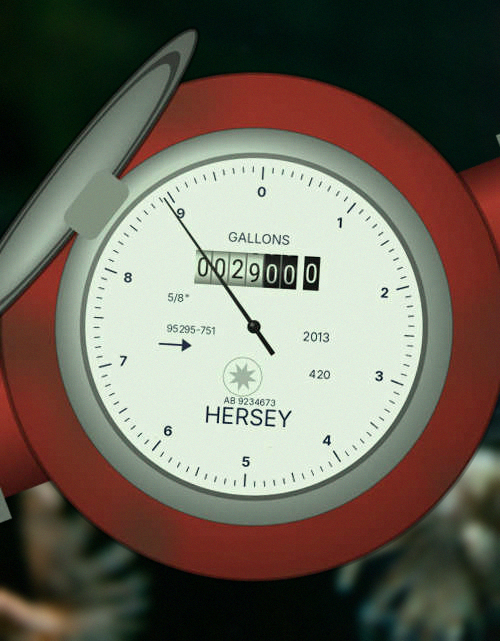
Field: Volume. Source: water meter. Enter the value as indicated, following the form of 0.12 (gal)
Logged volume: 28998.9 (gal)
